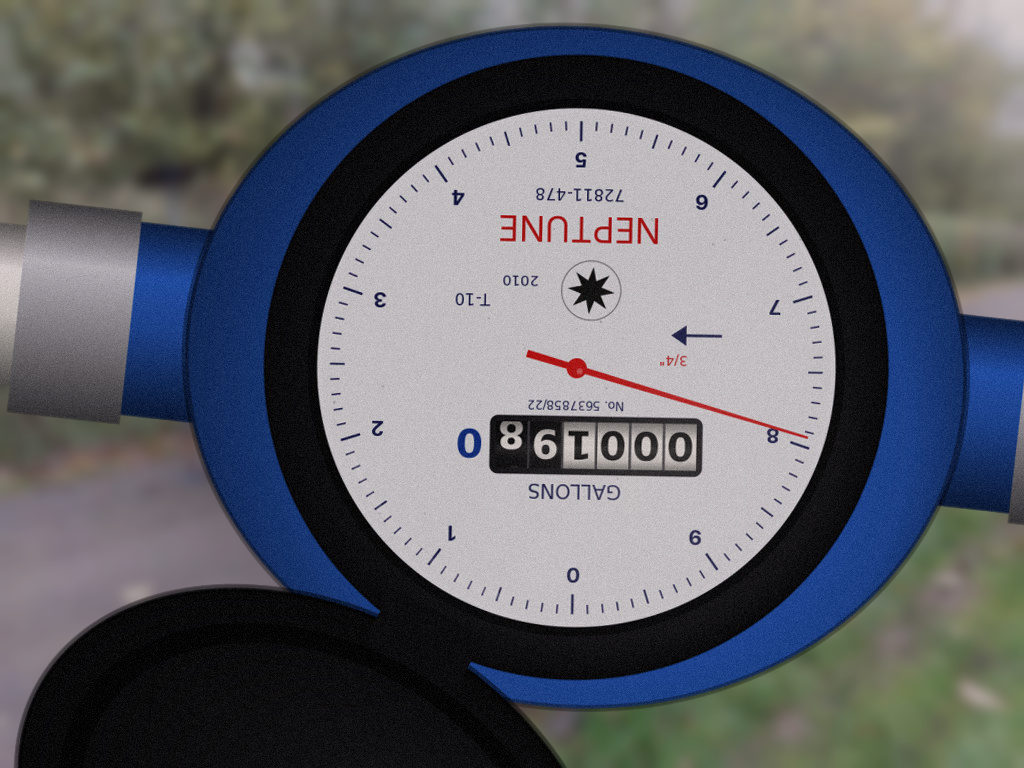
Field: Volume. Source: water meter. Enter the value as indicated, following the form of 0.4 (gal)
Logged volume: 1977.9 (gal)
